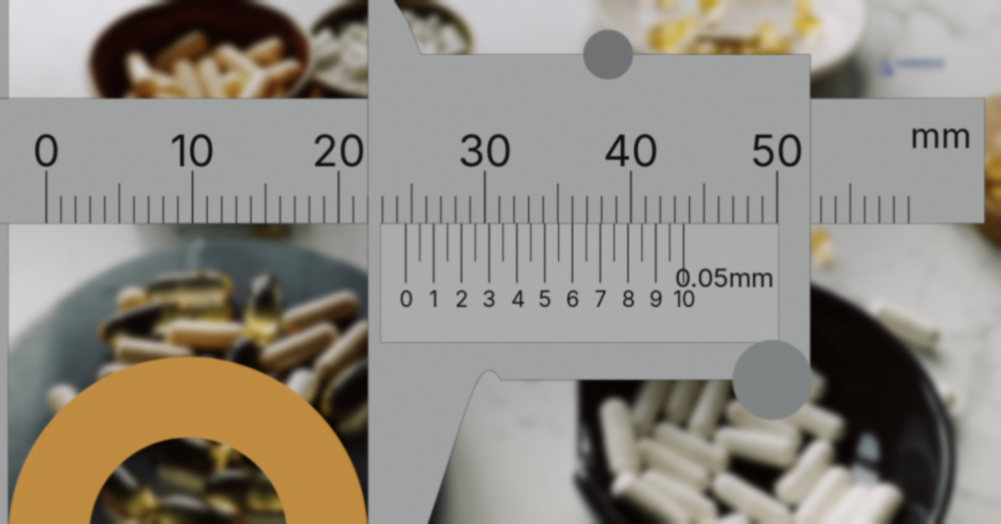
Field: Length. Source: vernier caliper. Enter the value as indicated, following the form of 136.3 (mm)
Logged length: 24.6 (mm)
